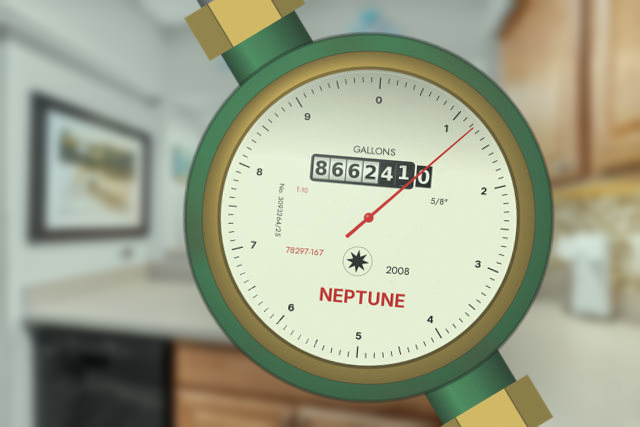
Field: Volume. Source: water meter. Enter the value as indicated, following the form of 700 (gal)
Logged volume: 8662411.2 (gal)
